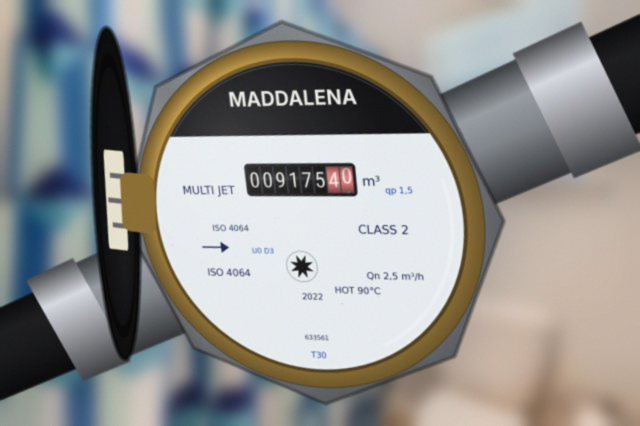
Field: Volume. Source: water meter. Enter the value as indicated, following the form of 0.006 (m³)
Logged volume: 9175.40 (m³)
